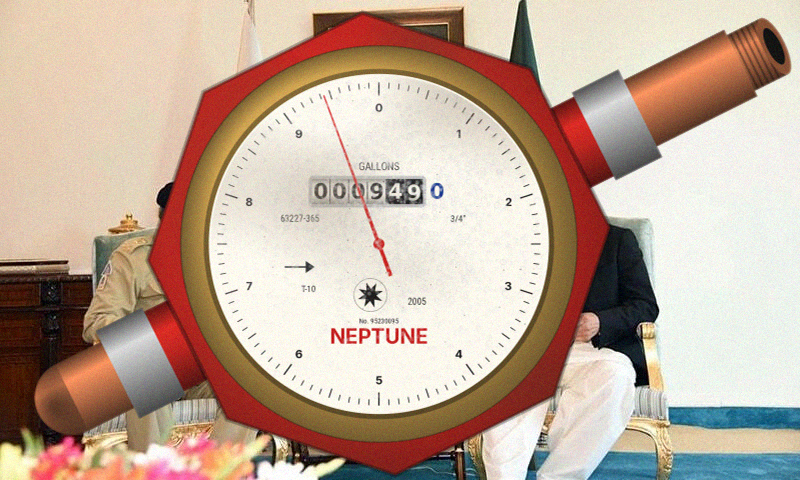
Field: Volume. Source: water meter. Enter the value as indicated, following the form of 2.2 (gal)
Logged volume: 9489.4 (gal)
